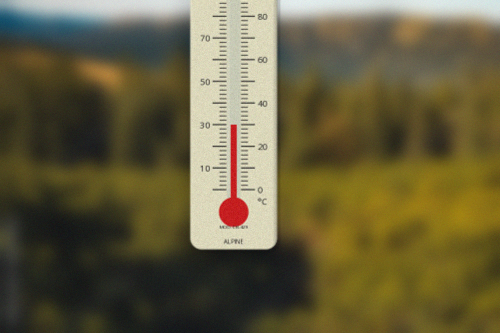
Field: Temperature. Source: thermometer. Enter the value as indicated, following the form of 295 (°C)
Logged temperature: 30 (°C)
